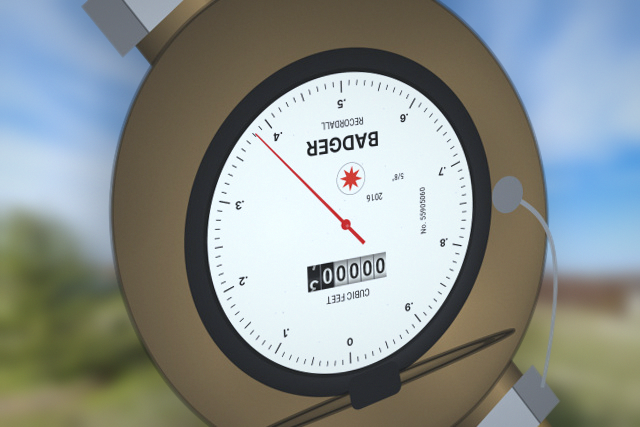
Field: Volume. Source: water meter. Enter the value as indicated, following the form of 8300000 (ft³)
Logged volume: 3.38 (ft³)
